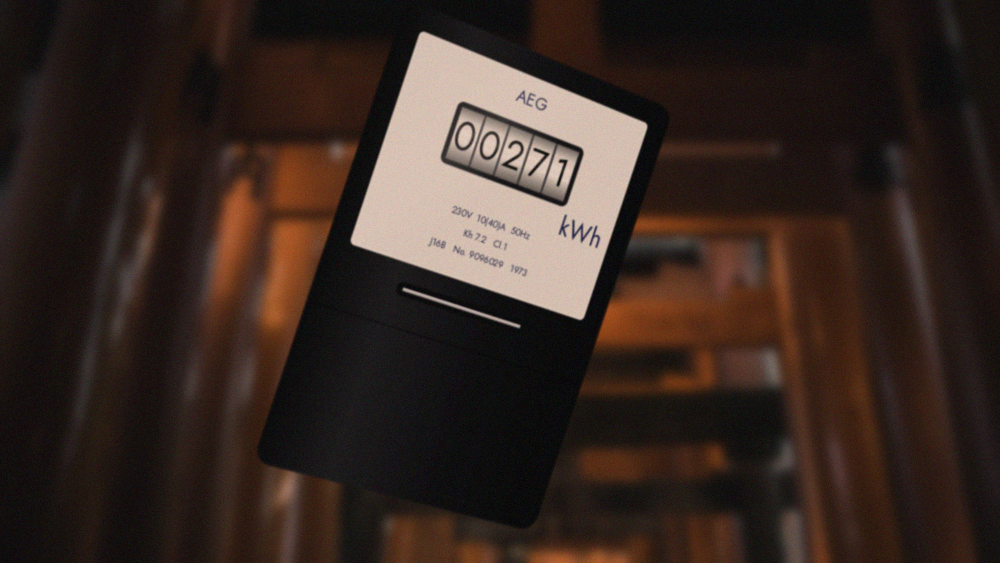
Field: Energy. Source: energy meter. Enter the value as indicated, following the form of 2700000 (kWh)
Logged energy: 271 (kWh)
